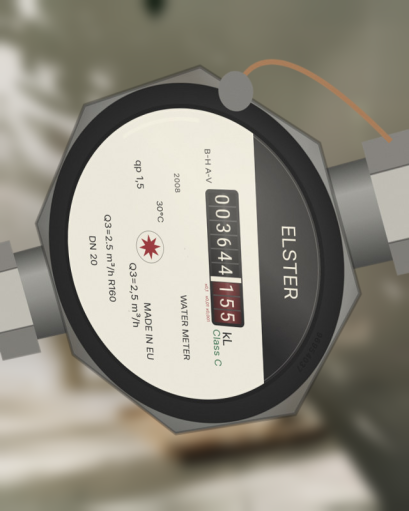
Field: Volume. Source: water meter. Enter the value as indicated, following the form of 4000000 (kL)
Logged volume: 3644.155 (kL)
